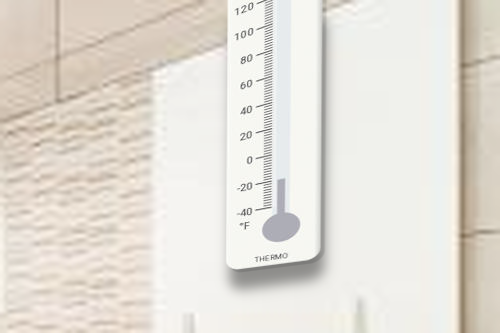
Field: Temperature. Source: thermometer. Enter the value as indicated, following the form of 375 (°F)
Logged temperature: -20 (°F)
